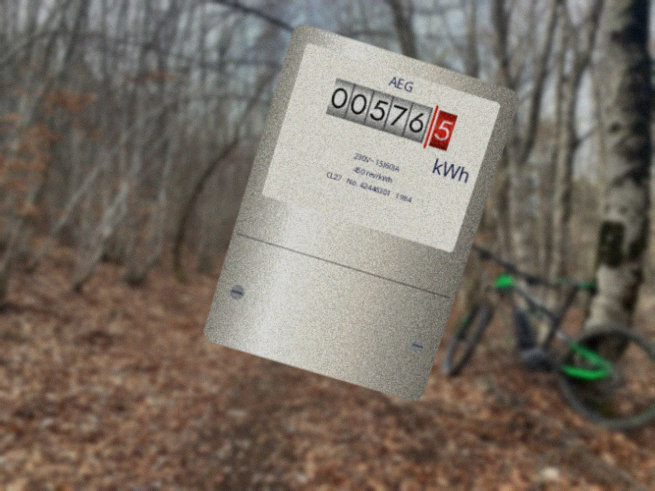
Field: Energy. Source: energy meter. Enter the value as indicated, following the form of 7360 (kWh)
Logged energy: 576.5 (kWh)
